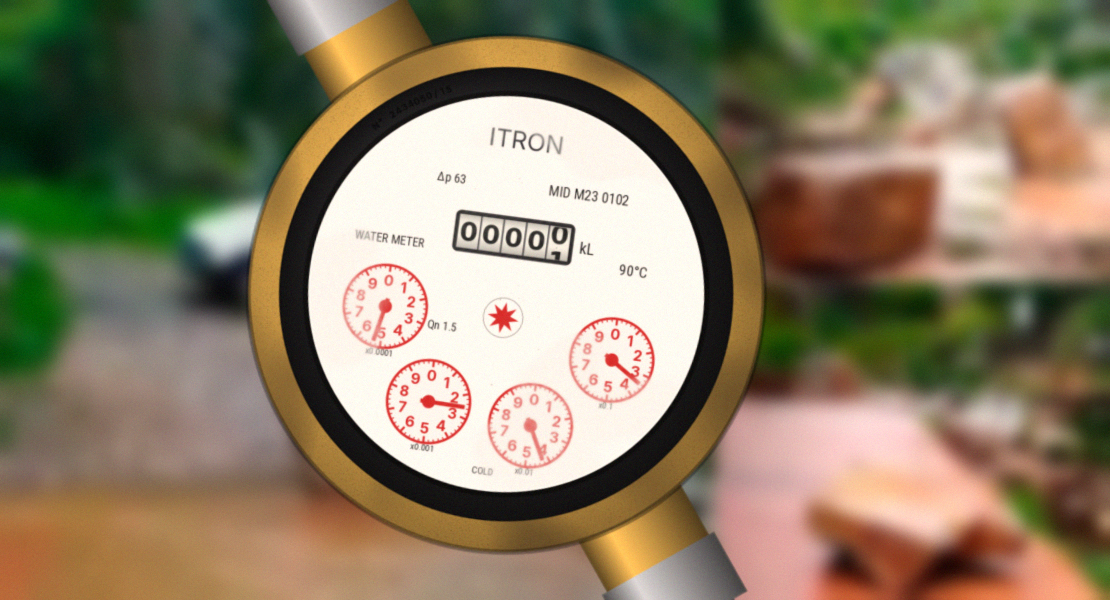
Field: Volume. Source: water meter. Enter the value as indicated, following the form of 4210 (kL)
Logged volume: 0.3425 (kL)
